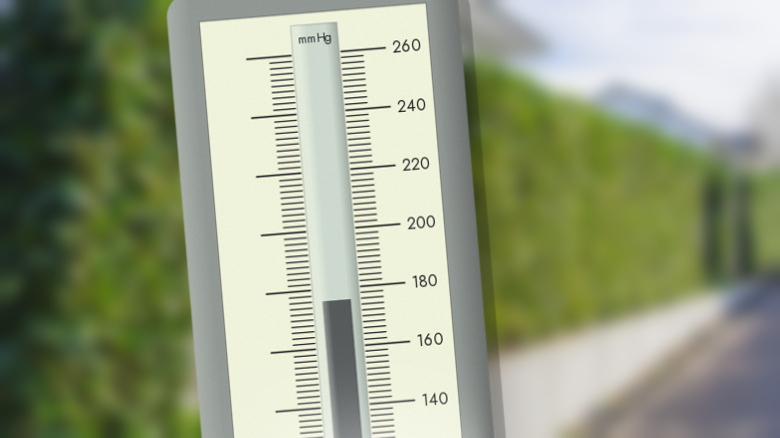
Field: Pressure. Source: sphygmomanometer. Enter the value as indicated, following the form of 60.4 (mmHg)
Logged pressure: 176 (mmHg)
